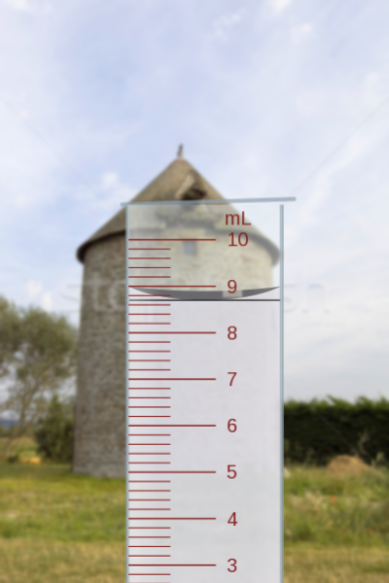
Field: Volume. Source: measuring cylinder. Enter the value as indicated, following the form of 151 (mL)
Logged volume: 8.7 (mL)
